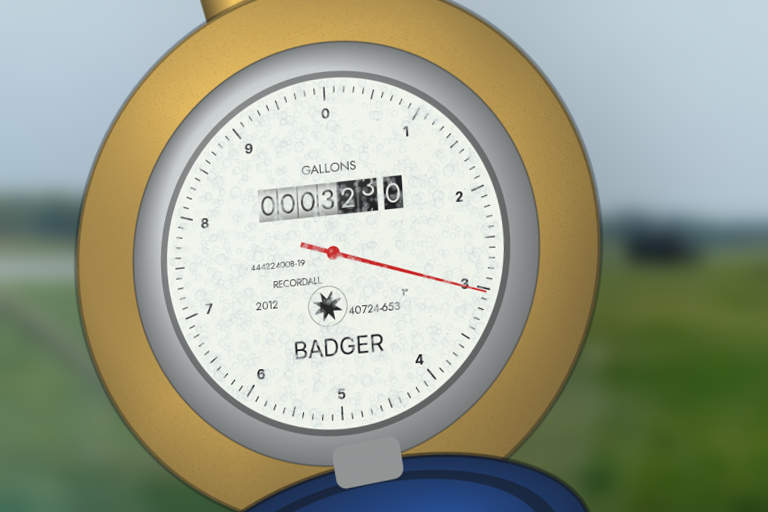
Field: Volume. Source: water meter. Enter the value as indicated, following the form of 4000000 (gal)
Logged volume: 3233.0 (gal)
